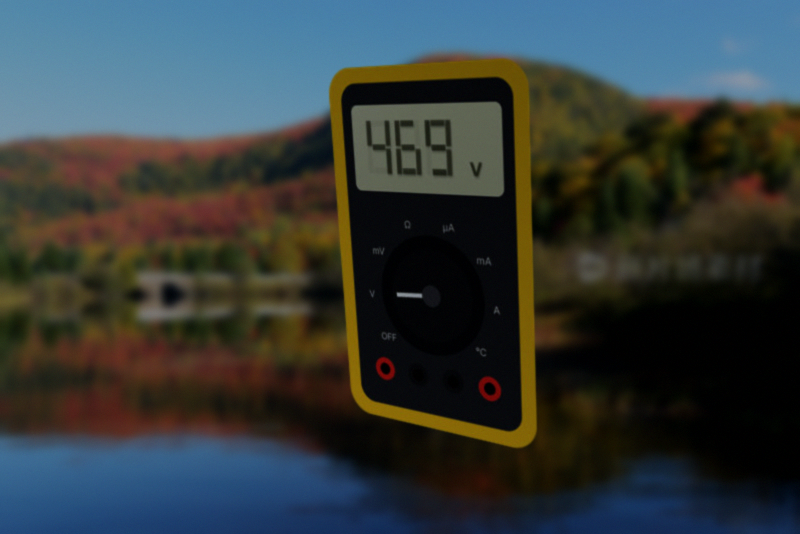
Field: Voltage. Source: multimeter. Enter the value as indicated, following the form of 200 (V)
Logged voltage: 469 (V)
